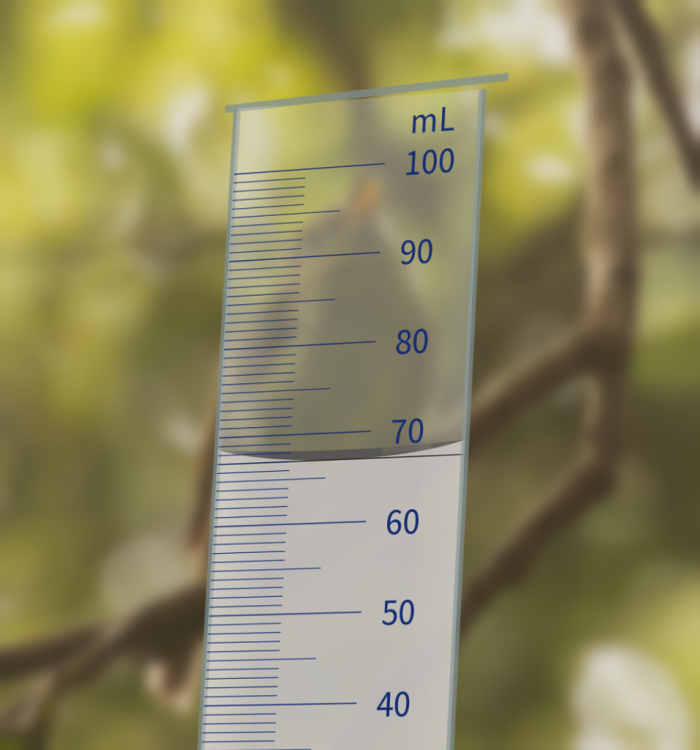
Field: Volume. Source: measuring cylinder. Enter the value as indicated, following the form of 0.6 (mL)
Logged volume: 67 (mL)
